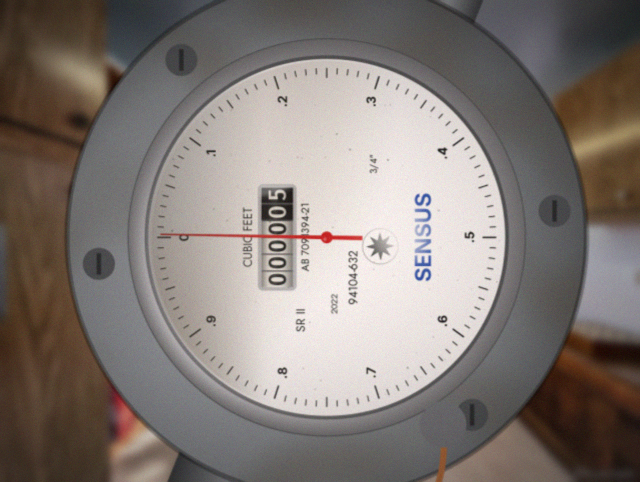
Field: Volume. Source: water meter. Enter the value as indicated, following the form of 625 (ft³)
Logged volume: 5.00 (ft³)
